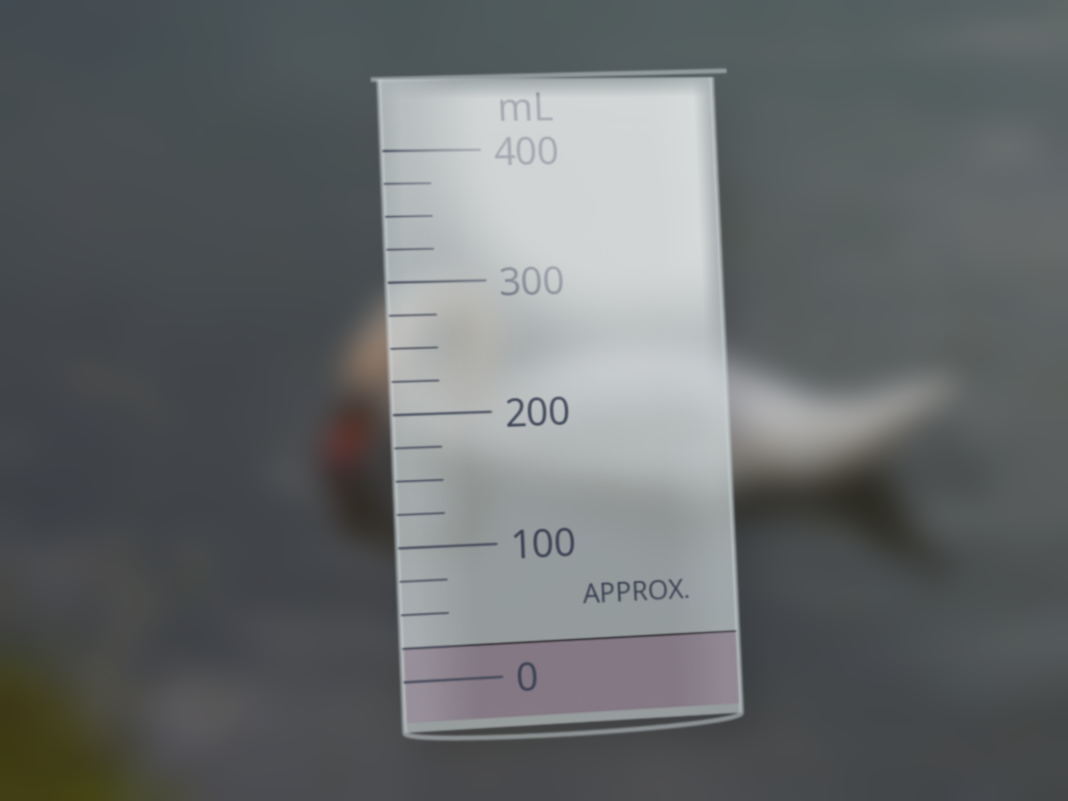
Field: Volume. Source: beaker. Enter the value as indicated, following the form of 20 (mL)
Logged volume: 25 (mL)
